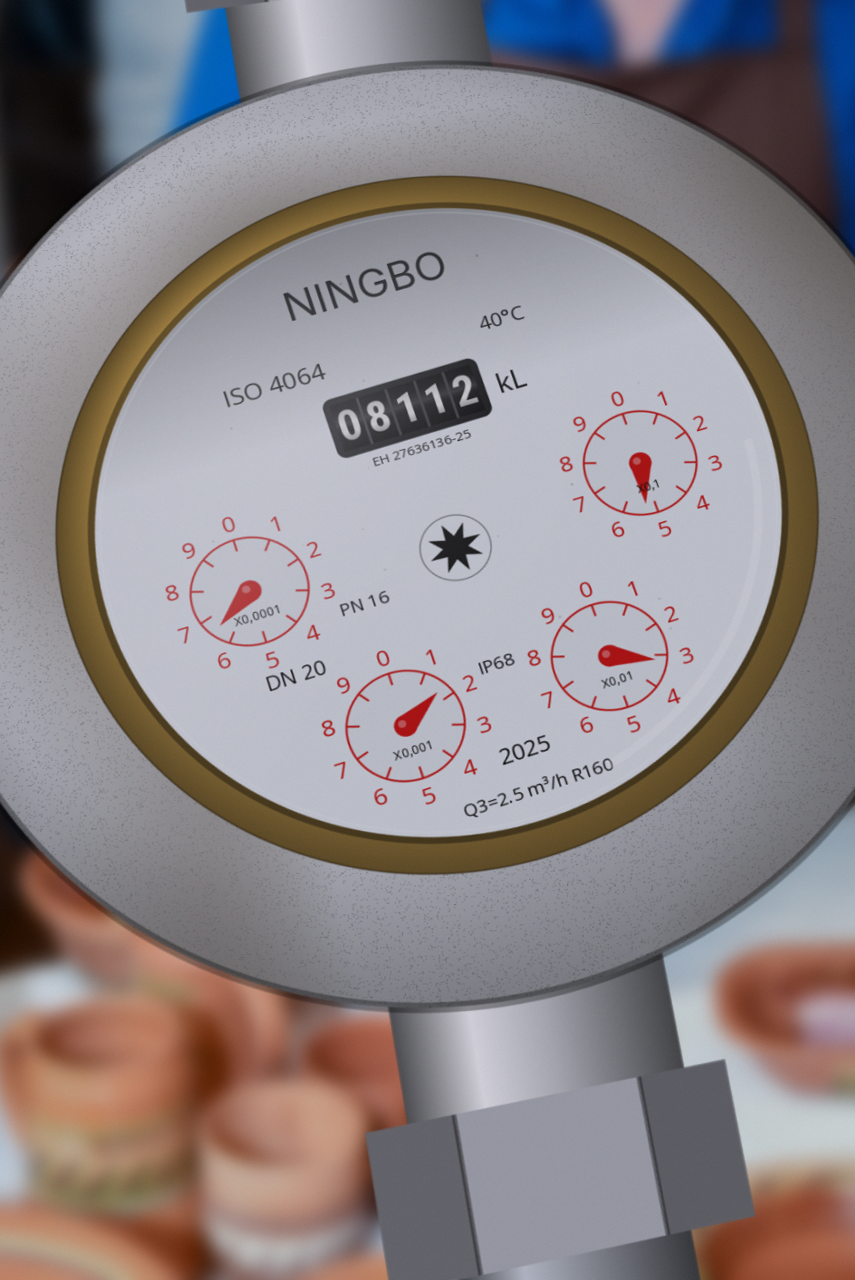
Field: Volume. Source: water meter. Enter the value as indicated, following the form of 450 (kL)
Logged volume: 8112.5316 (kL)
